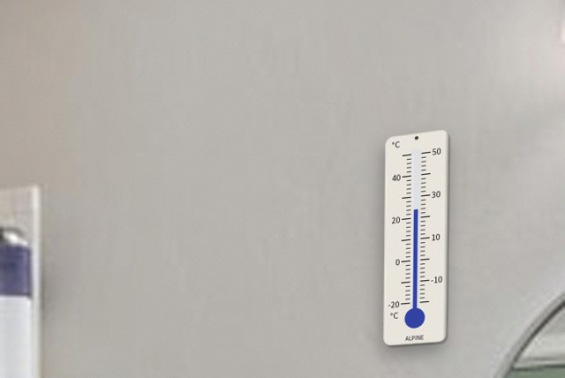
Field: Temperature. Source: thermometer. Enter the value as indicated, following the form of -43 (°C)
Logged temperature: 24 (°C)
